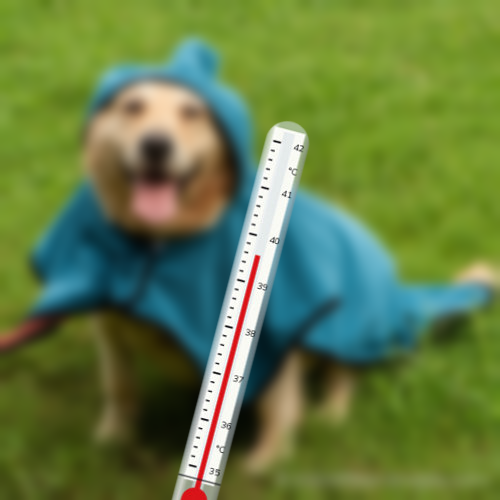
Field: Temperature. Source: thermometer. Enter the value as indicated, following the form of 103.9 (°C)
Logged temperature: 39.6 (°C)
